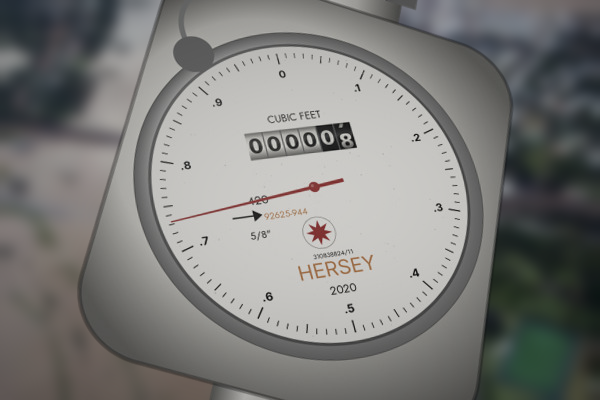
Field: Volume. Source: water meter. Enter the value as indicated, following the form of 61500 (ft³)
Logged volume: 7.73 (ft³)
